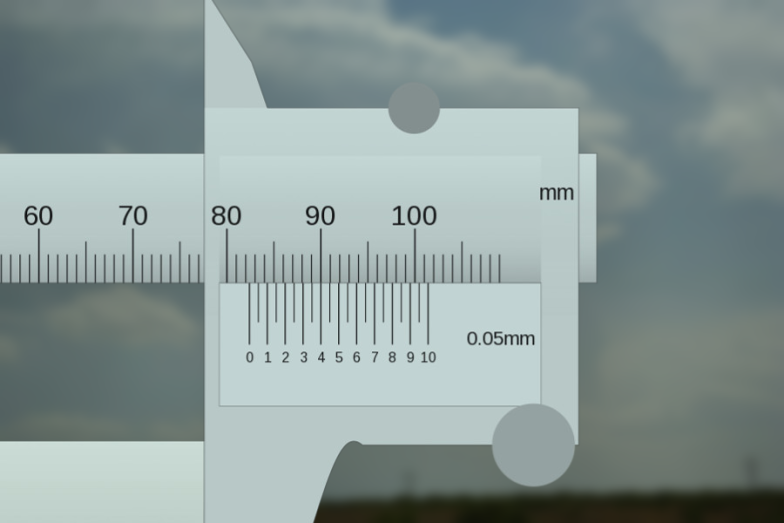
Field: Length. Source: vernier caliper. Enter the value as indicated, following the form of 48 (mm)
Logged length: 82.4 (mm)
